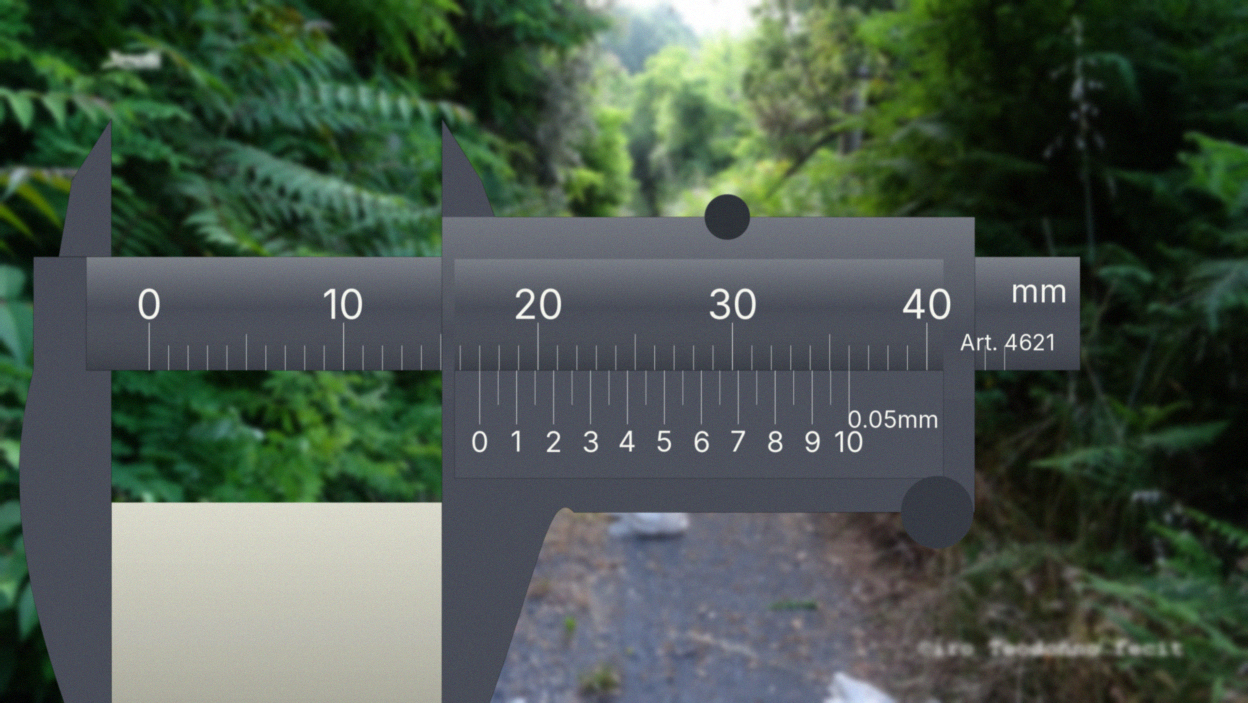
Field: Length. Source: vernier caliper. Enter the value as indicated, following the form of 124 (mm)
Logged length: 17.0 (mm)
